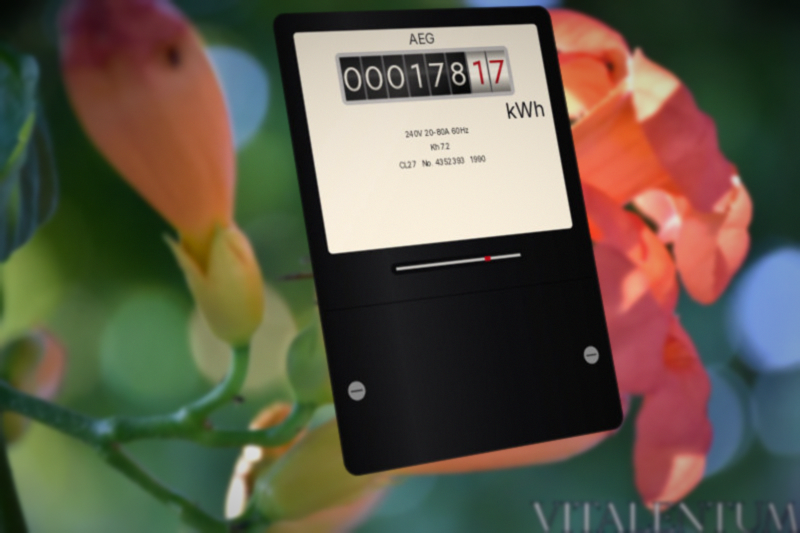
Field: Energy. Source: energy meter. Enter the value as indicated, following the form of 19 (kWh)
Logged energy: 178.17 (kWh)
